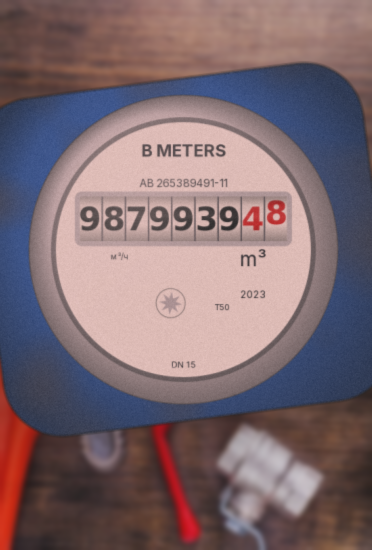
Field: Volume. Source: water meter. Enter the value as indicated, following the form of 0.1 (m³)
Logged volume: 9879939.48 (m³)
